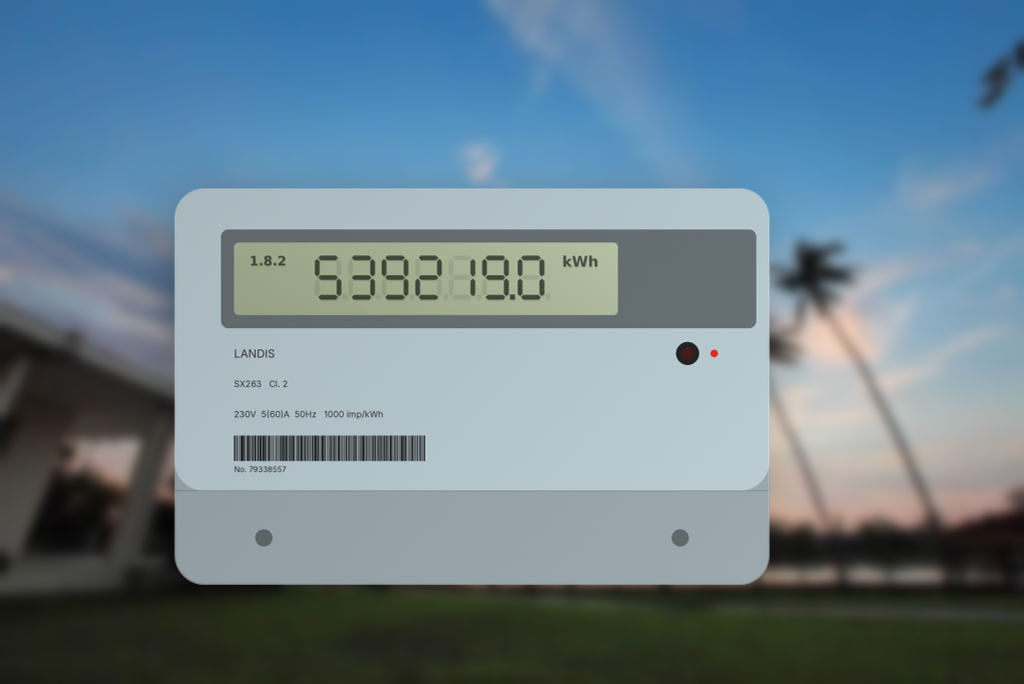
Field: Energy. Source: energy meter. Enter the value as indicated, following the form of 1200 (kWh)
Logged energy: 539219.0 (kWh)
